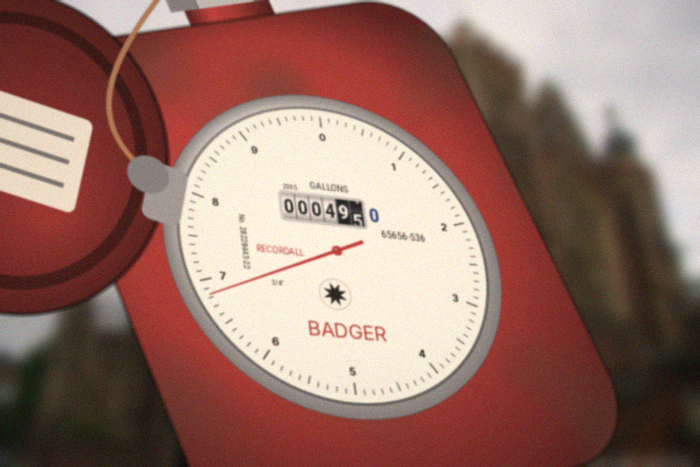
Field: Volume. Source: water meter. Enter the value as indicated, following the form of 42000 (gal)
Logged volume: 4946.8 (gal)
